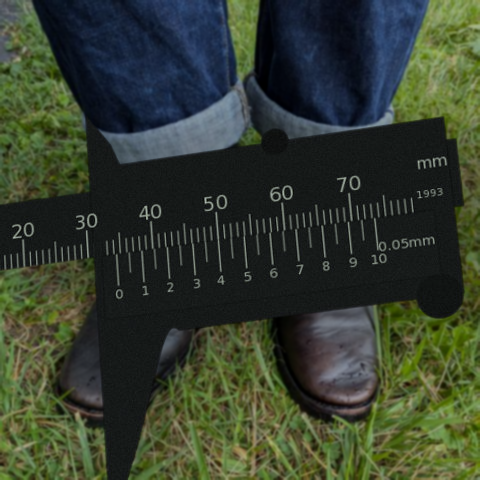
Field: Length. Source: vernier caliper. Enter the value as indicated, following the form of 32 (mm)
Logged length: 34.4 (mm)
